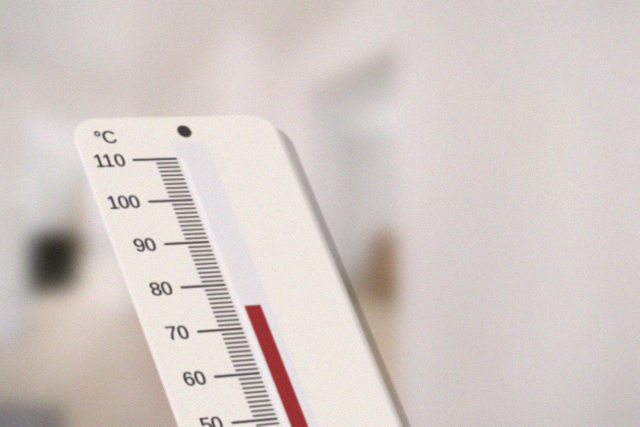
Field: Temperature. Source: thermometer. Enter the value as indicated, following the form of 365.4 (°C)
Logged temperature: 75 (°C)
